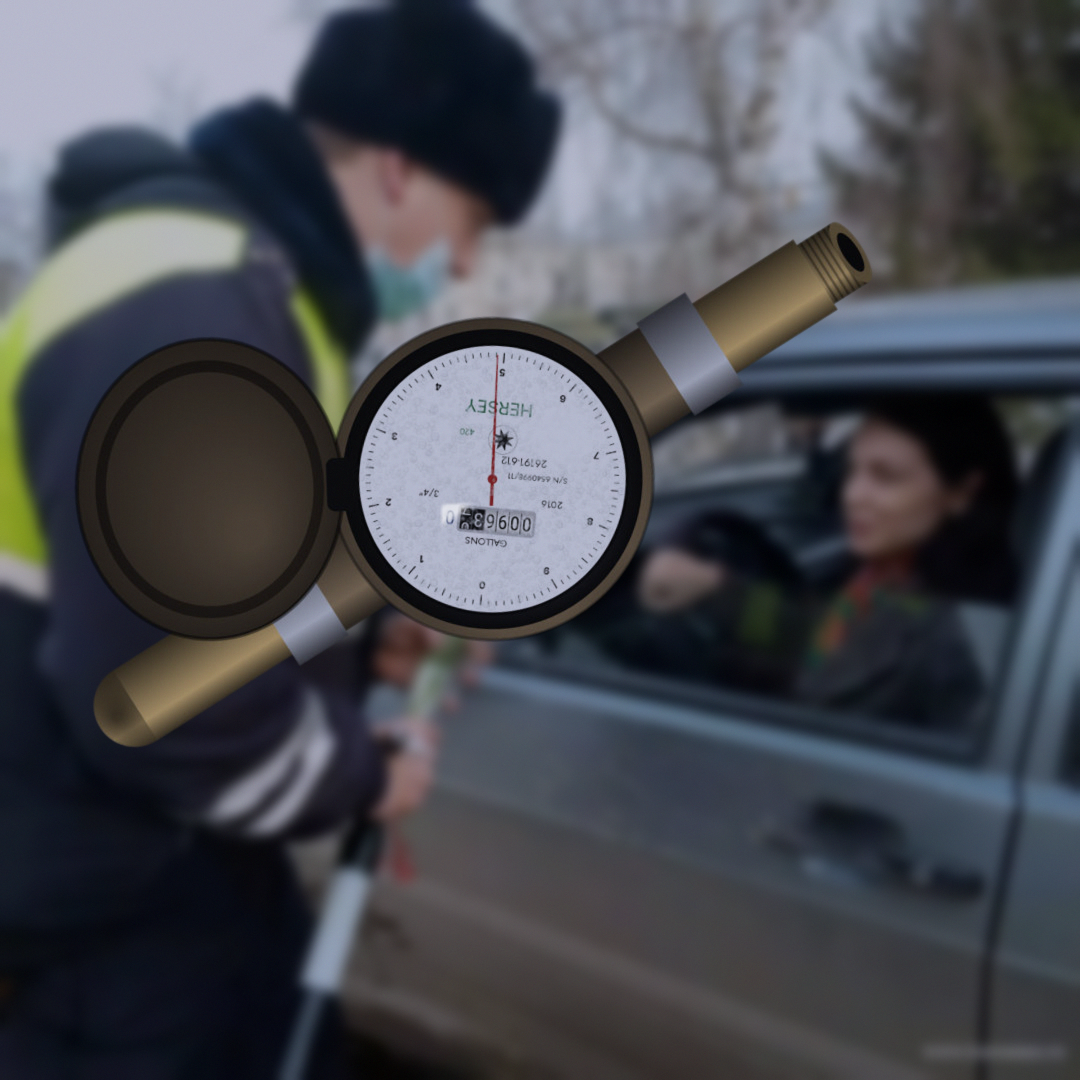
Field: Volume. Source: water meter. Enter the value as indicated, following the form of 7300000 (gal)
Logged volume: 96364.9 (gal)
